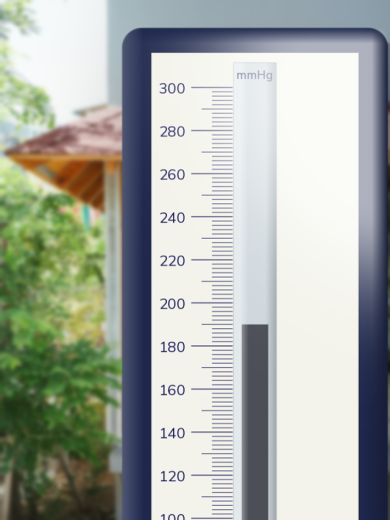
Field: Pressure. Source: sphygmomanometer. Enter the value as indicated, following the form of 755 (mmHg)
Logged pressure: 190 (mmHg)
